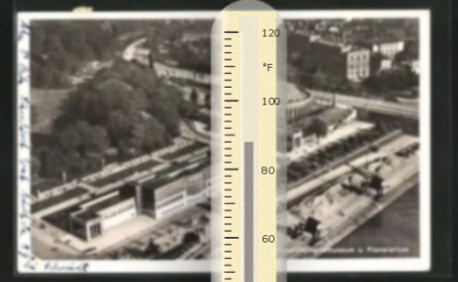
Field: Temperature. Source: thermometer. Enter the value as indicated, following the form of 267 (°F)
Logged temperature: 88 (°F)
